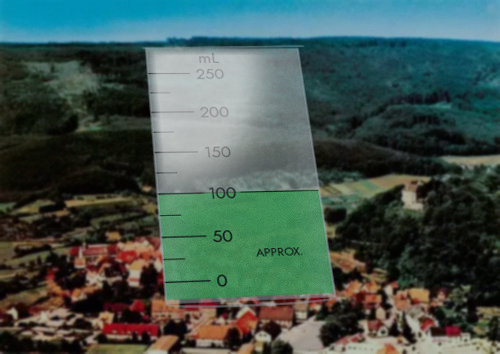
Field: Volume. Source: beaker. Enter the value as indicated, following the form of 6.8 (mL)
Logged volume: 100 (mL)
